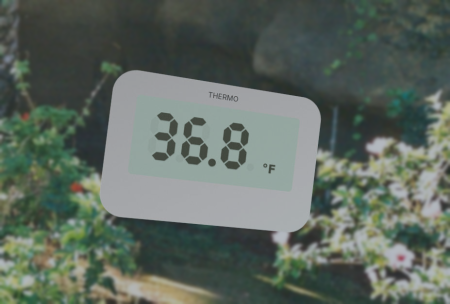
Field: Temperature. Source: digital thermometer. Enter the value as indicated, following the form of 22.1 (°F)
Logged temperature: 36.8 (°F)
